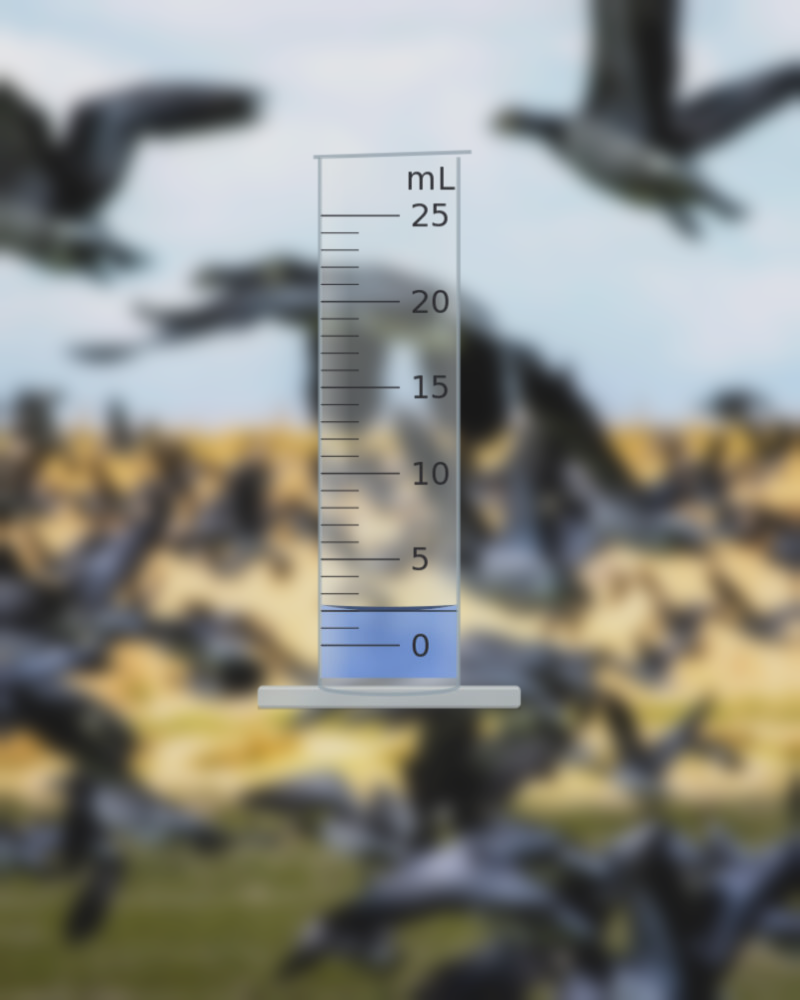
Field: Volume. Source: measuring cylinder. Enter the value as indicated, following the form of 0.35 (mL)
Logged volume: 2 (mL)
